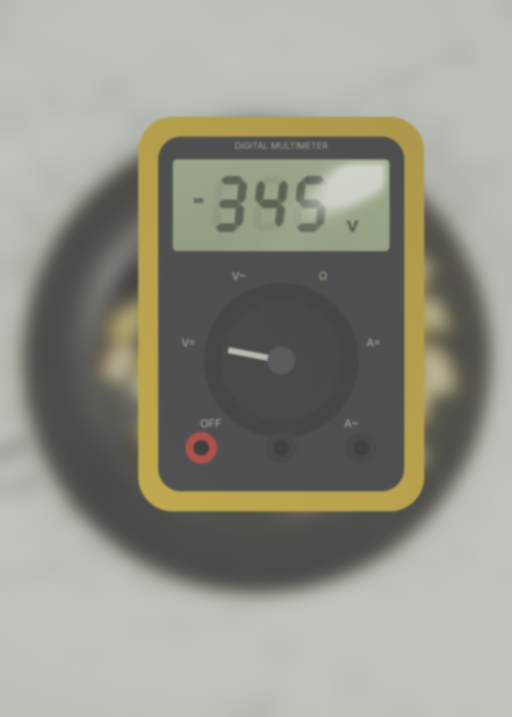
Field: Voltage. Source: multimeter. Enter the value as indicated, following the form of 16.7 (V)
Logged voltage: -345 (V)
